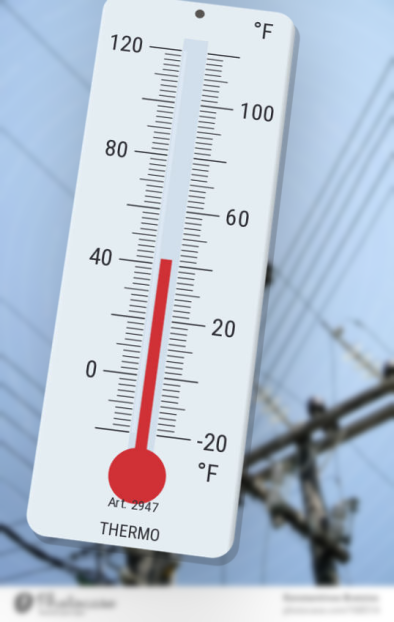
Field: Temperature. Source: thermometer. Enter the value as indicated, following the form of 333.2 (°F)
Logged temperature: 42 (°F)
